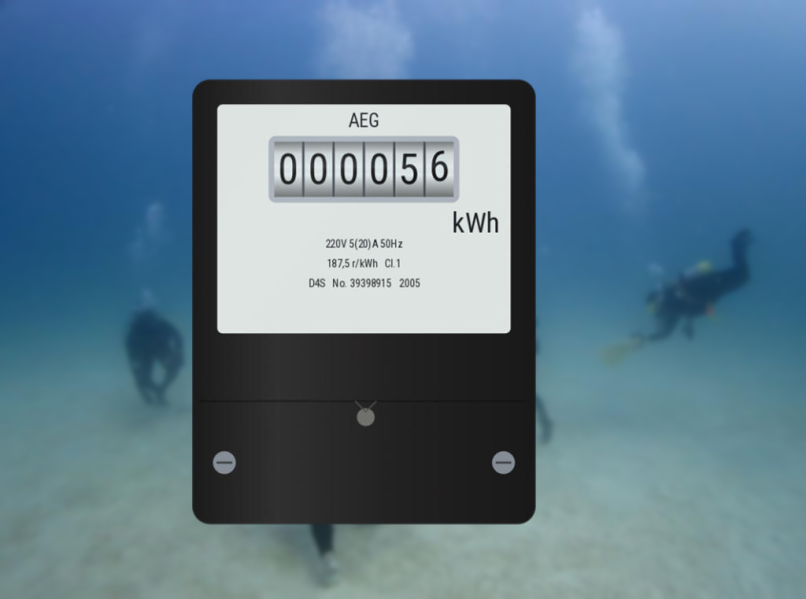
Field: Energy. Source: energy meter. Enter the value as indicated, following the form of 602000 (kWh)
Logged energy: 56 (kWh)
